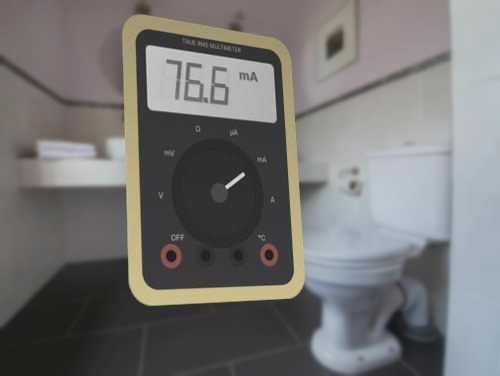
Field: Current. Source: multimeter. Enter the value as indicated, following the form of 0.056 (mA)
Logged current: 76.6 (mA)
